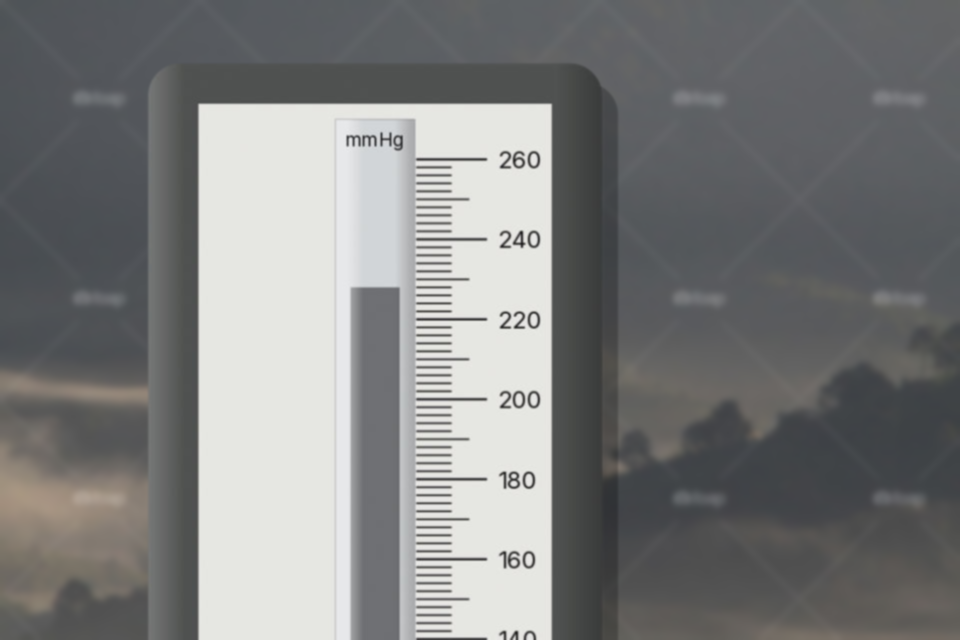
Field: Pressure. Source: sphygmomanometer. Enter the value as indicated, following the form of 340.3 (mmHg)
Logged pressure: 228 (mmHg)
